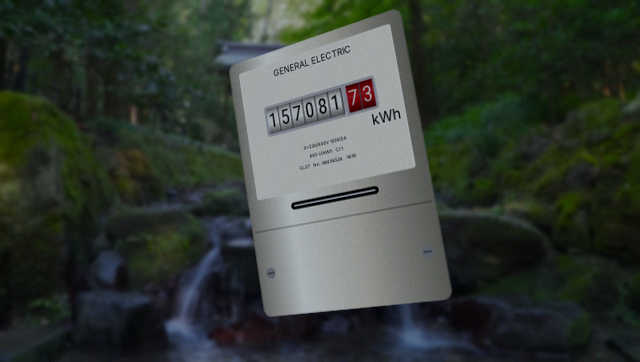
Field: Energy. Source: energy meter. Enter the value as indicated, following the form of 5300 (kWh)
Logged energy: 157081.73 (kWh)
